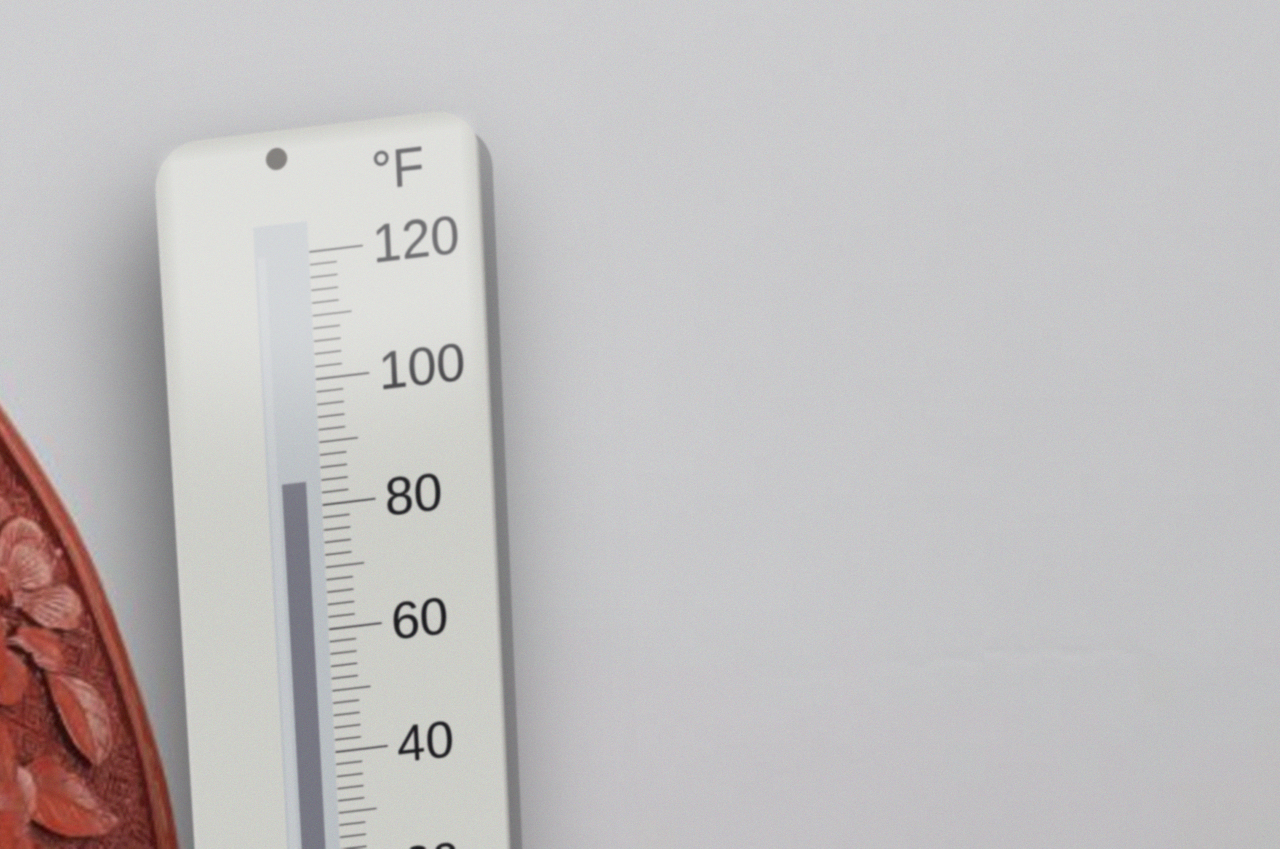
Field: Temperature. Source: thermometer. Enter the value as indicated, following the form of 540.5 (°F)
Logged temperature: 84 (°F)
